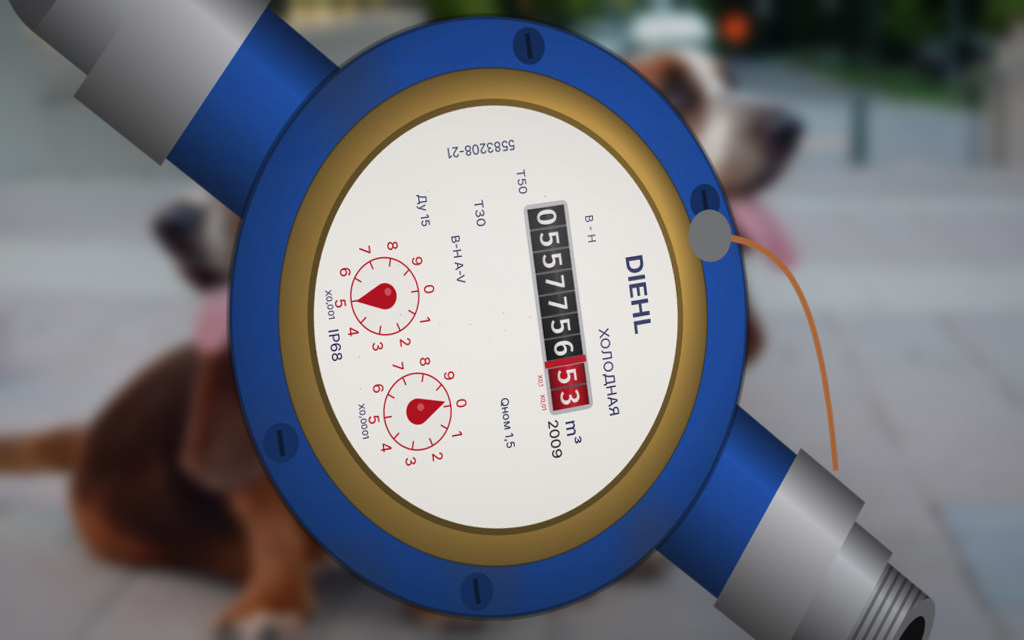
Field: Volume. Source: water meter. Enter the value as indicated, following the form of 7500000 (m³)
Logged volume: 557756.5349 (m³)
